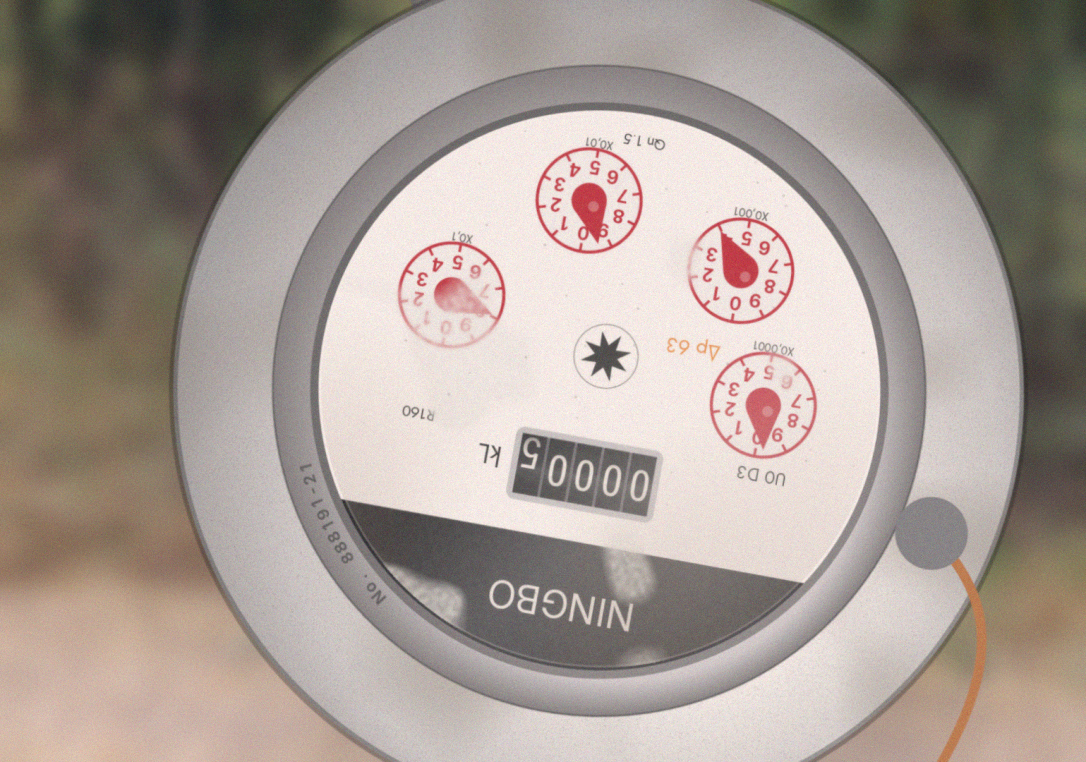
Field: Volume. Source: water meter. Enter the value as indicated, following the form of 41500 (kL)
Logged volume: 4.7939 (kL)
